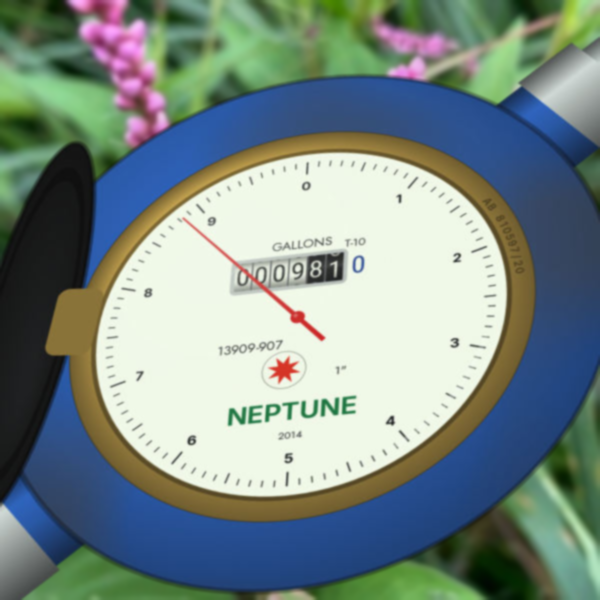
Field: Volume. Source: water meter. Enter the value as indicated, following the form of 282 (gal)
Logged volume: 9808.8 (gal)
